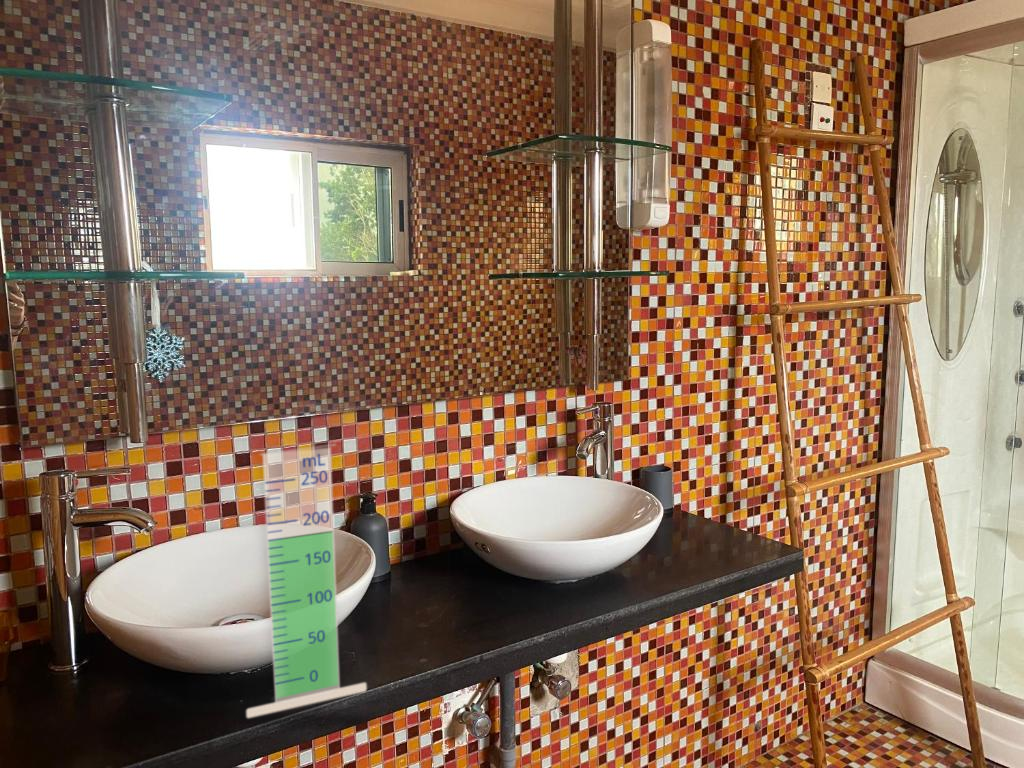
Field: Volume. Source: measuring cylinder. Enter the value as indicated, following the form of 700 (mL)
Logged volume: 180 (mL)
